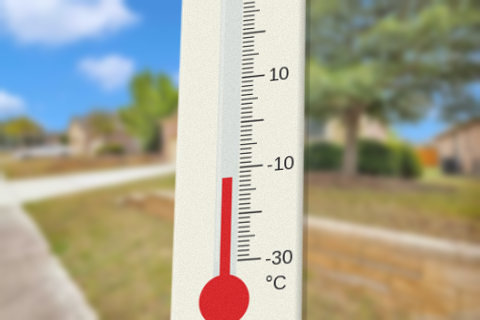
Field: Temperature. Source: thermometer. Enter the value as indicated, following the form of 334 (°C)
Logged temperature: -12 (°C)
